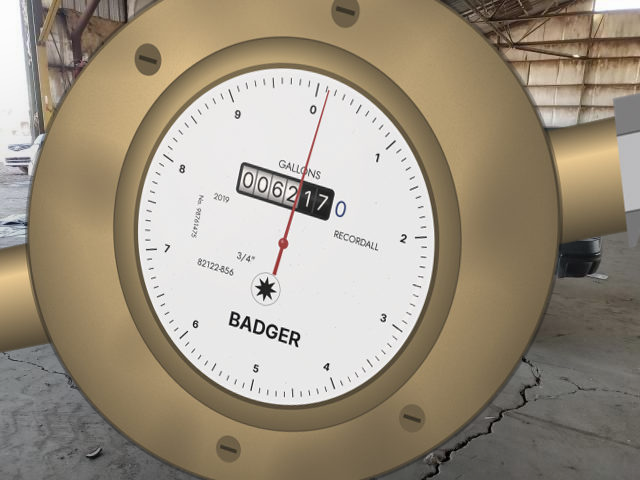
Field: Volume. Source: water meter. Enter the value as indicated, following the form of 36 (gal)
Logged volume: 62170.1 (gal)
